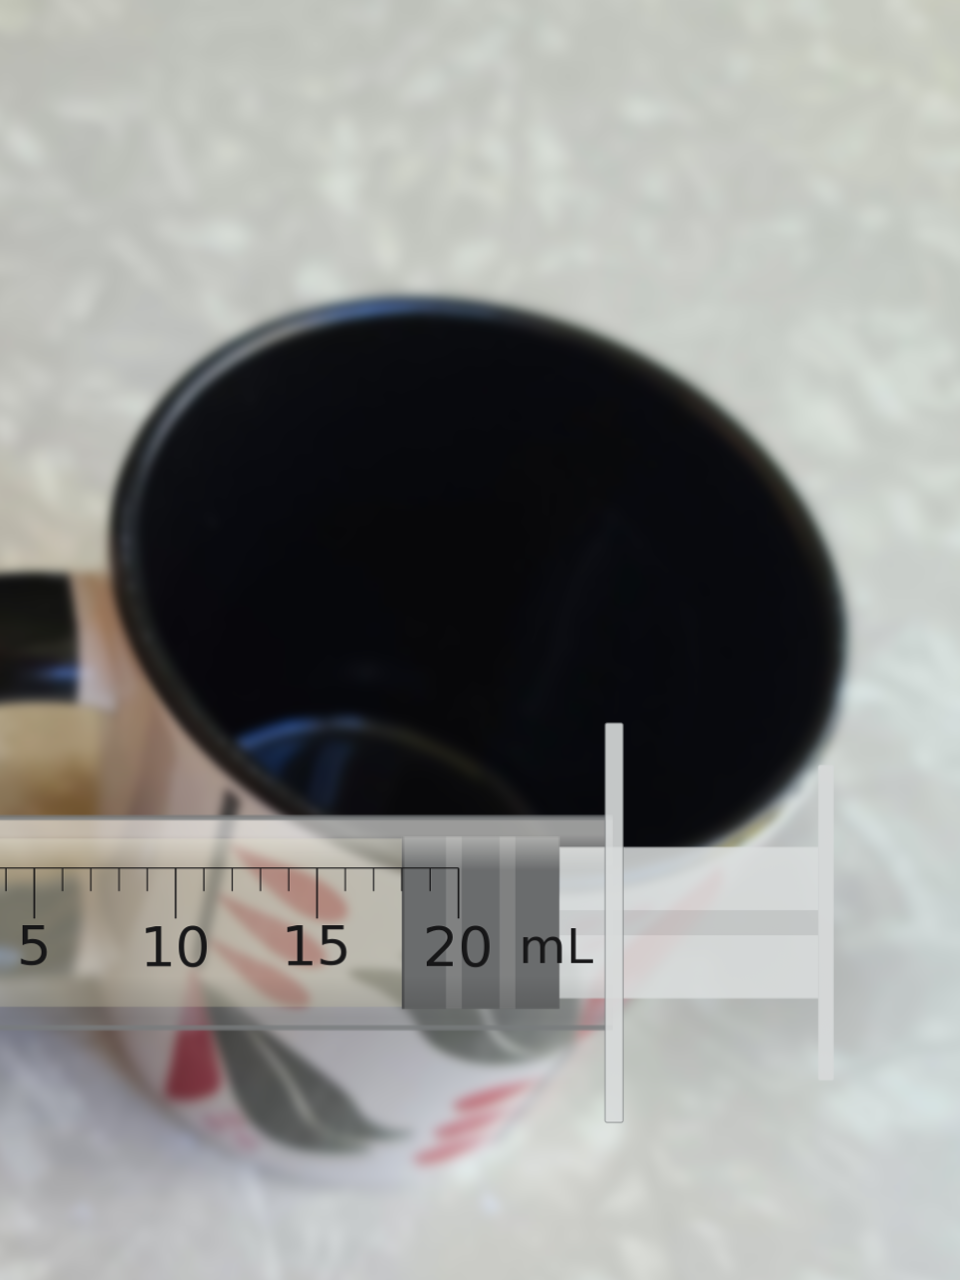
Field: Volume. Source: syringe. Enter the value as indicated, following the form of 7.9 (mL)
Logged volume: 18 (mL)
